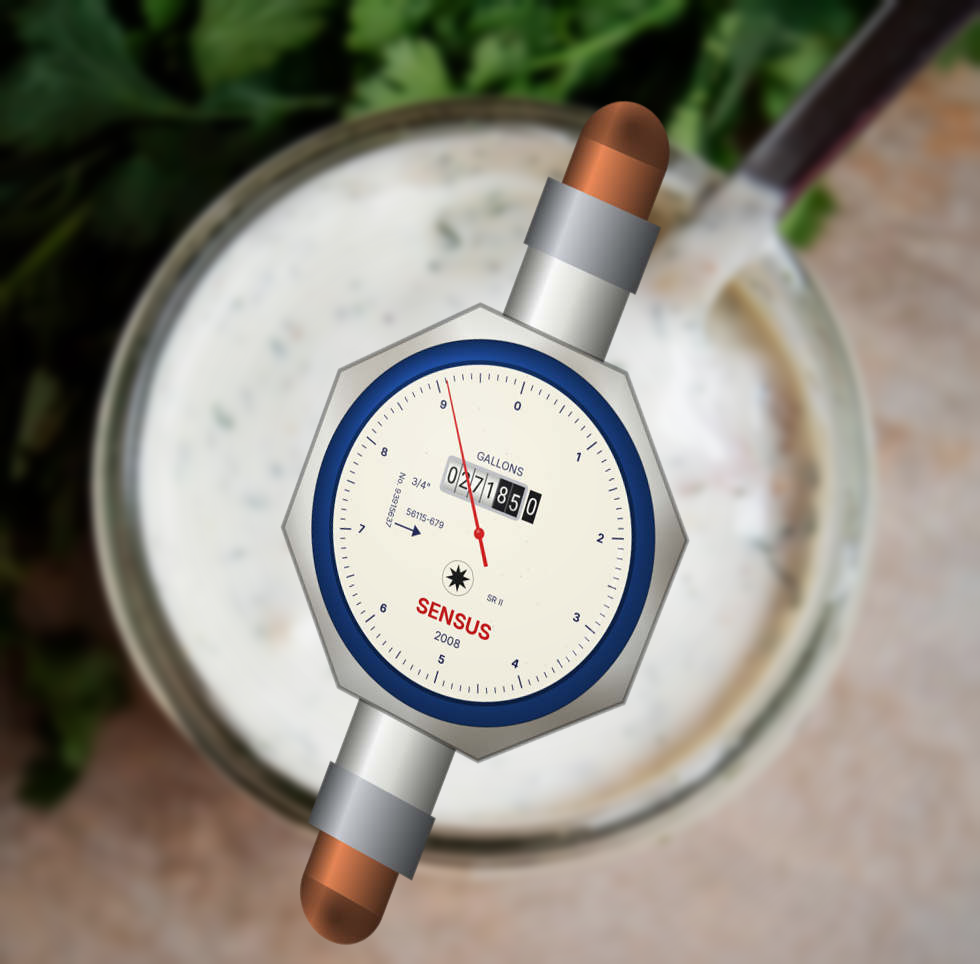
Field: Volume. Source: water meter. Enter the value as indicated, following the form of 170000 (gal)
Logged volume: 271849.1 (gal)
